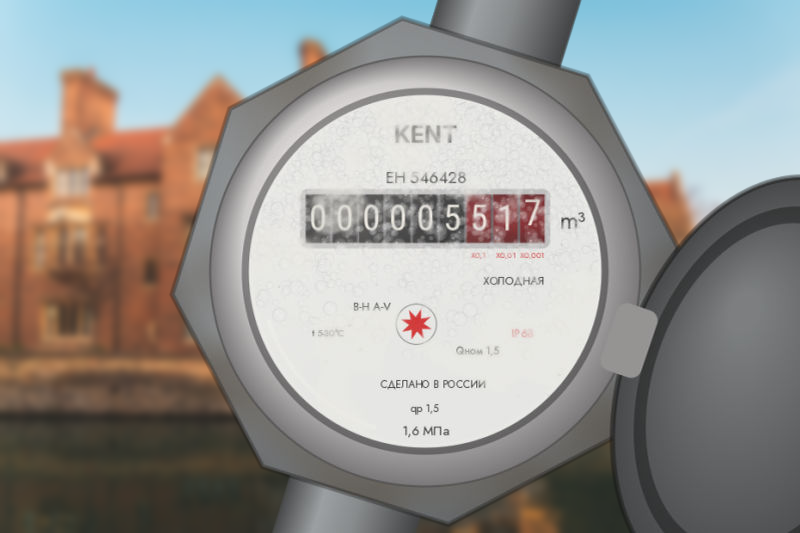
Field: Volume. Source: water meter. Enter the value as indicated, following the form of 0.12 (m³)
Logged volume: 5.517 (m³)
